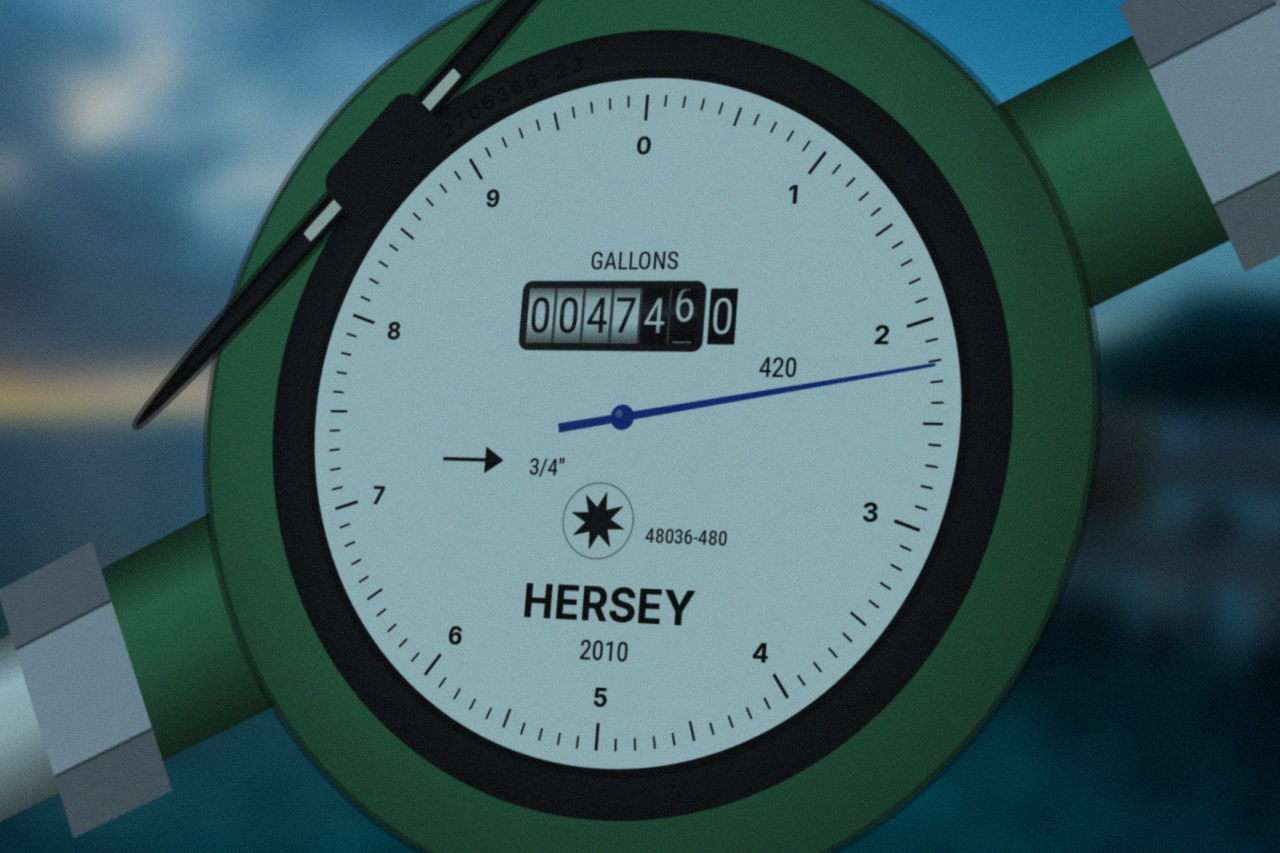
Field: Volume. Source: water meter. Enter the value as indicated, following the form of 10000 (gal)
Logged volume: 47462.2 (gal)
